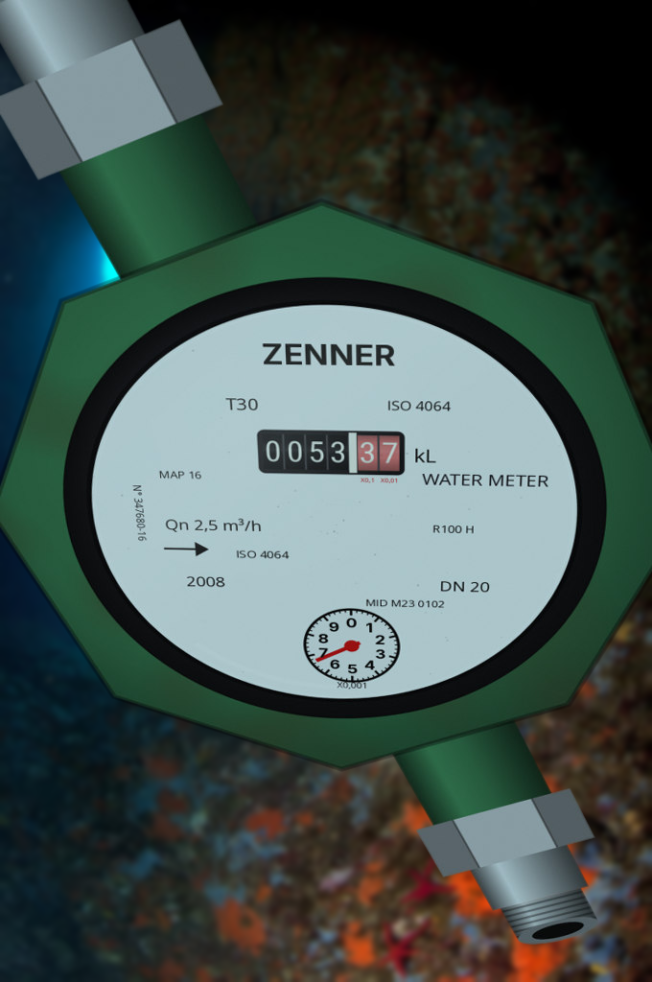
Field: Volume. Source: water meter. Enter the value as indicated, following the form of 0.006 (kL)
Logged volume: 53.376 (kL)
